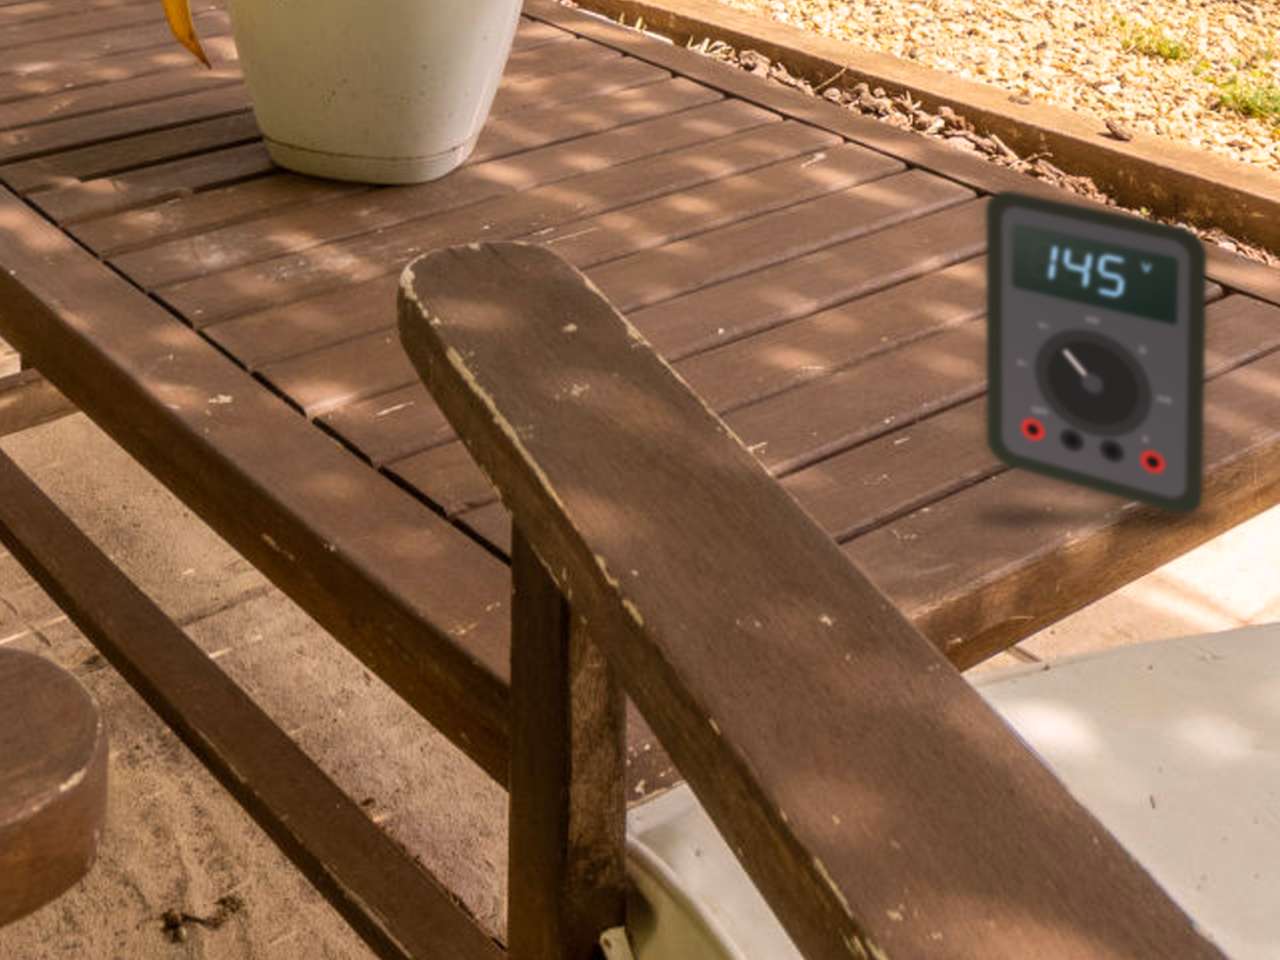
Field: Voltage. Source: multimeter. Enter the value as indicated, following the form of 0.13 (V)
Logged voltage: 145 (V)
